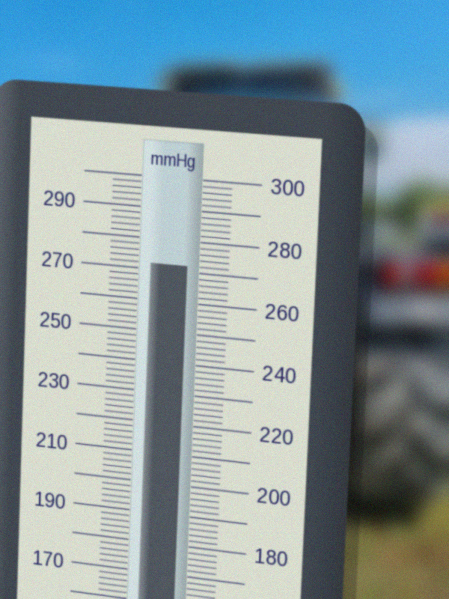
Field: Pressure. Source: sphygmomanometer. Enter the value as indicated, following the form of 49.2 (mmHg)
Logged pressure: 272 (mmHg)
